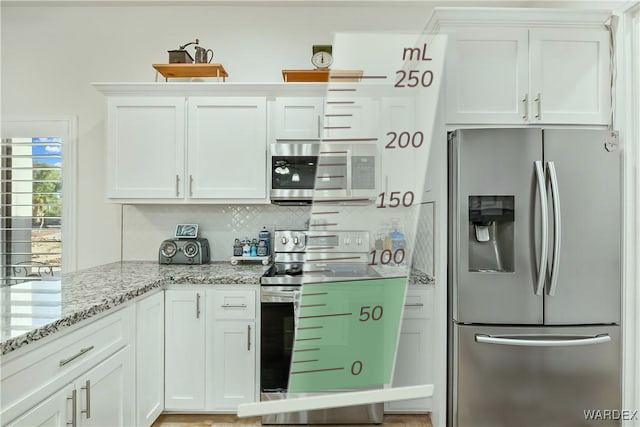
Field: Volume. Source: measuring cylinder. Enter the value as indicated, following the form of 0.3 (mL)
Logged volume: 80 (mL)
